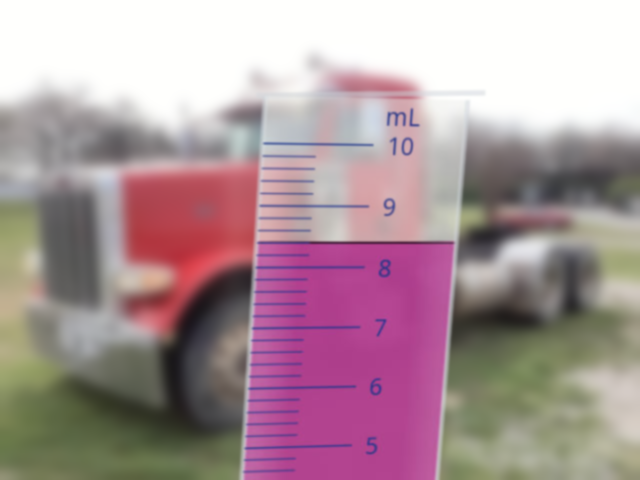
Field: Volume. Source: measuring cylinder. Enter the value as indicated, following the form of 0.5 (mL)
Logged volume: 8.4 (mL)
